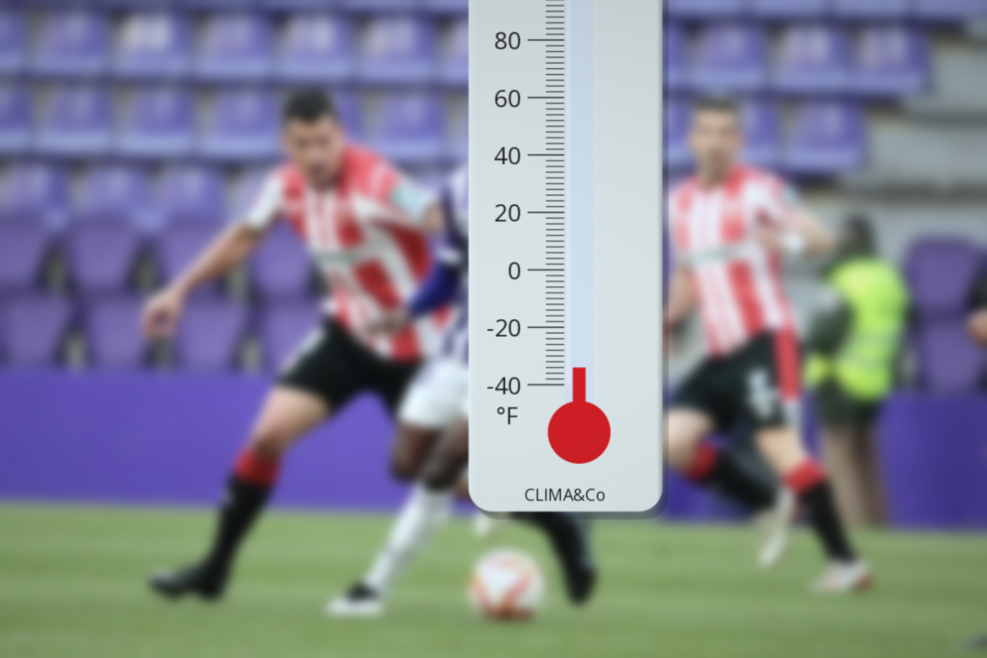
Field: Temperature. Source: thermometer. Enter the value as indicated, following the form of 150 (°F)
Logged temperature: -34 (°F)
